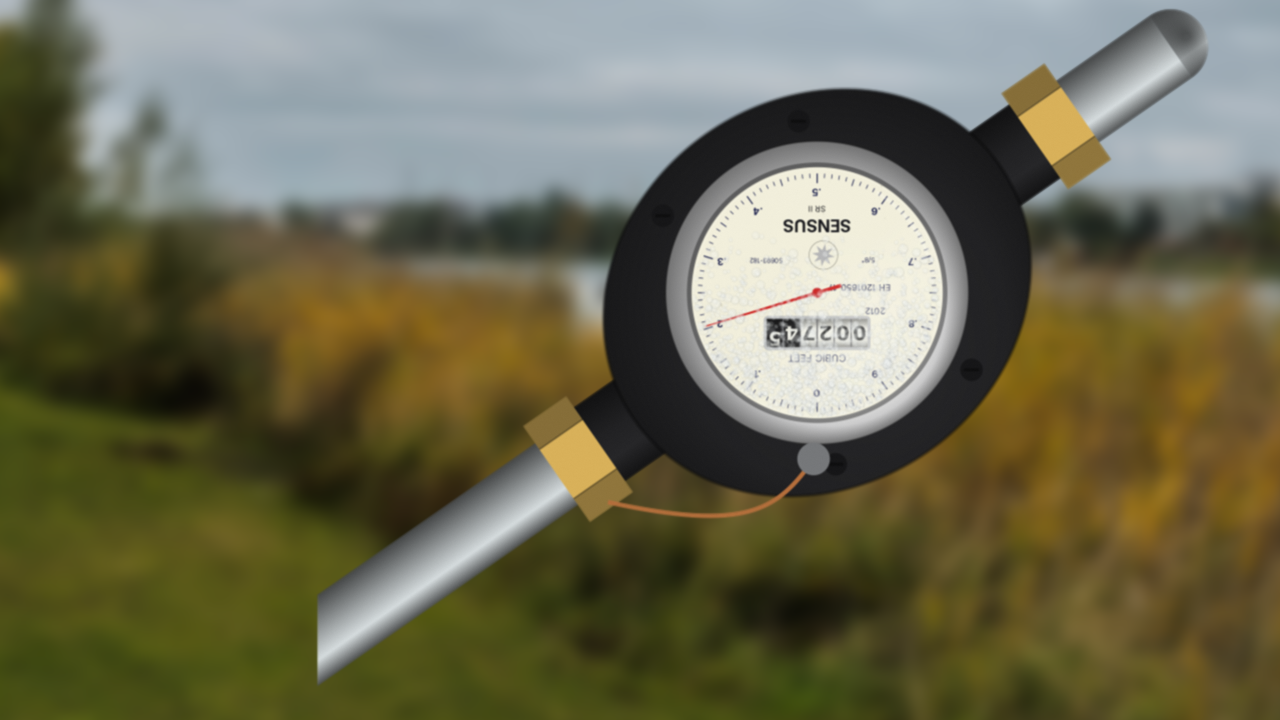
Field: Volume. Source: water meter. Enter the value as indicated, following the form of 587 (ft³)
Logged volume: 2745.20 (ft³)
